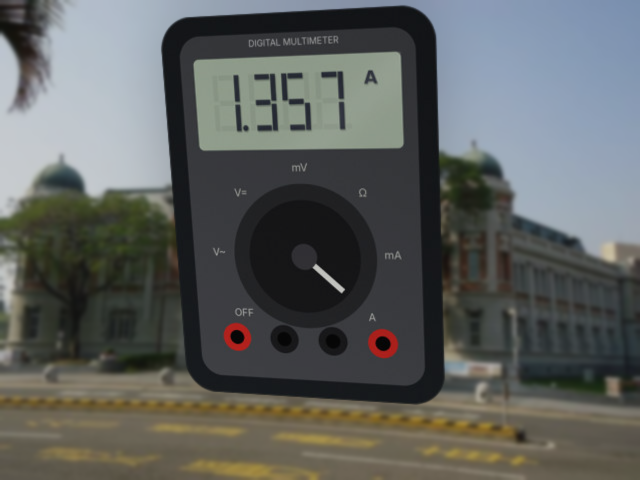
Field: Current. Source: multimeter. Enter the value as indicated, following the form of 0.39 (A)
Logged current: 1.357 (A)
